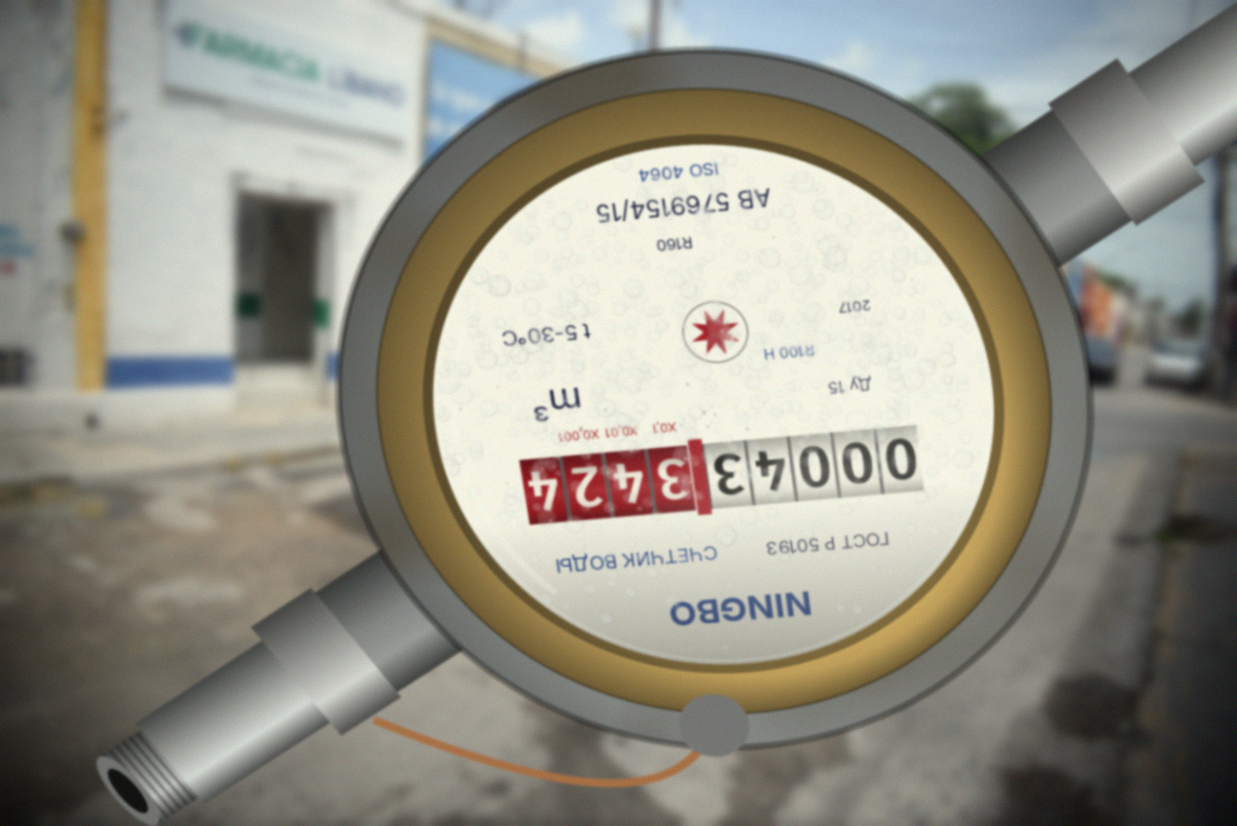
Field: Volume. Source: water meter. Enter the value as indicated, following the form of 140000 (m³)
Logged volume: 43.3424 (m³)
